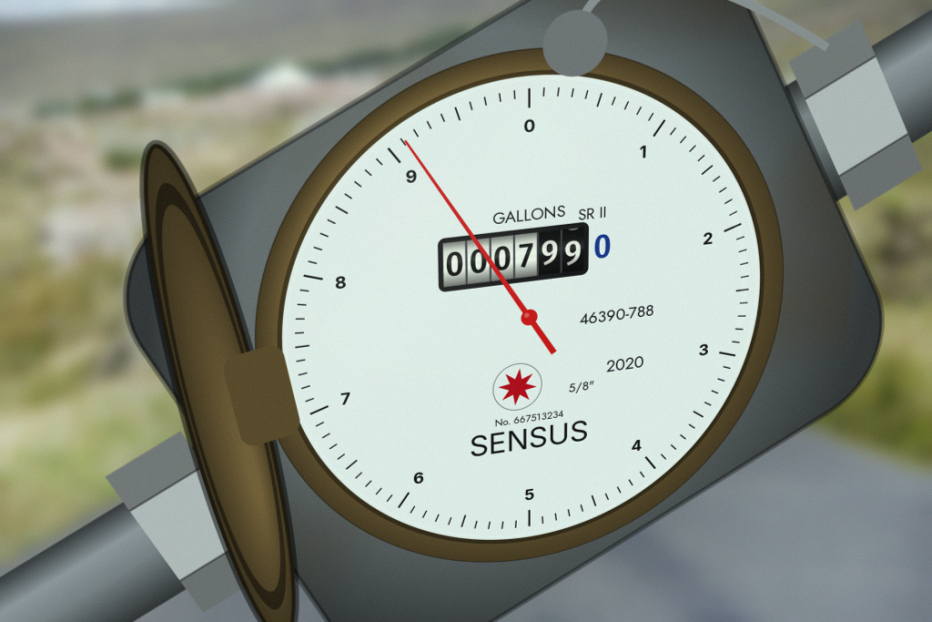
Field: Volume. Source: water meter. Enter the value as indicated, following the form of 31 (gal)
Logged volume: 7989.1 (gal)
